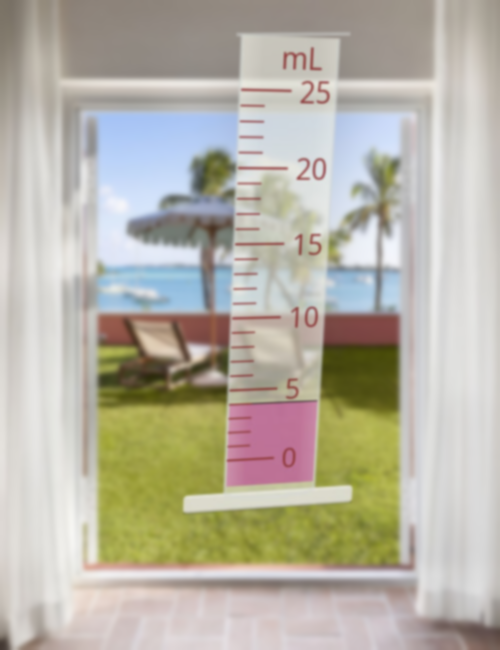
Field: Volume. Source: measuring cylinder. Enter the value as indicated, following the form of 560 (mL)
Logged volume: 4 (mL)
